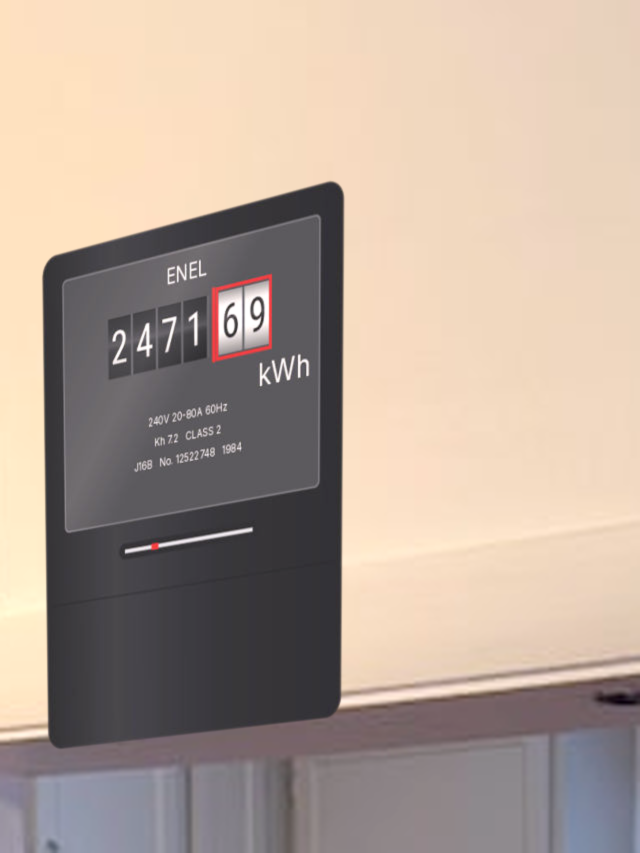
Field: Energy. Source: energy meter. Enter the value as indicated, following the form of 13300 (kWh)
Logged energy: 2471.69 (kWh)
